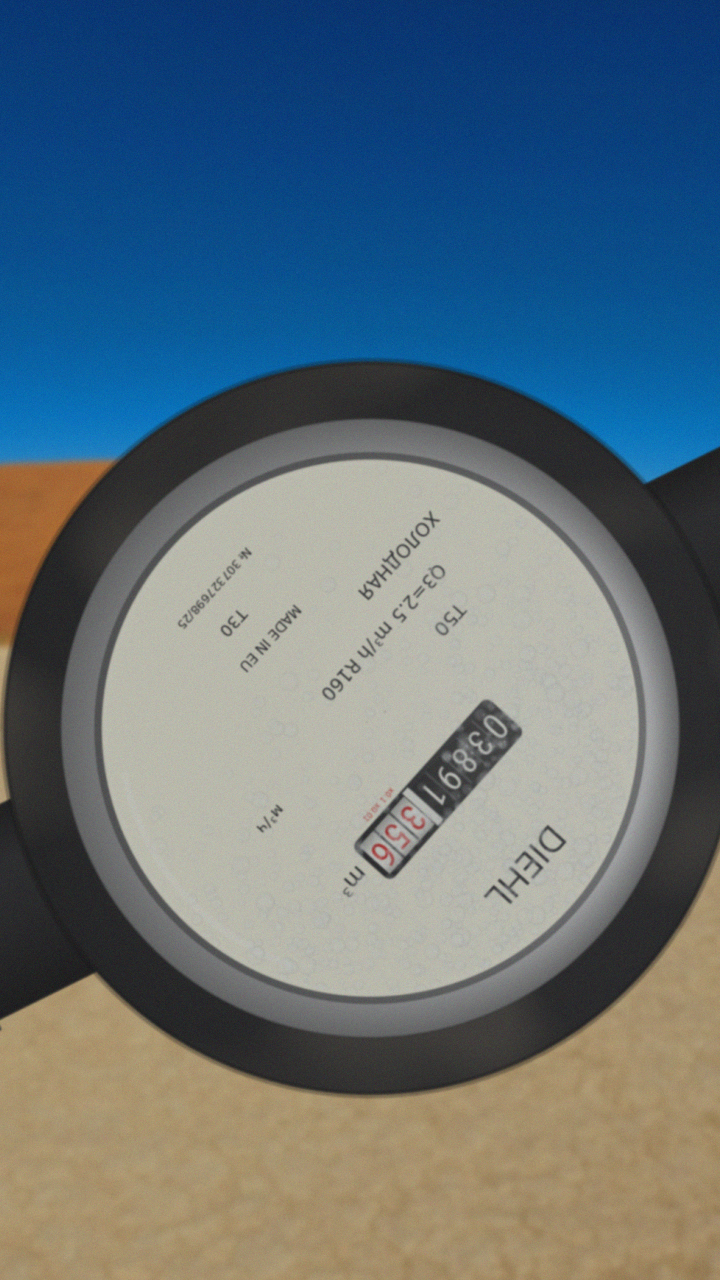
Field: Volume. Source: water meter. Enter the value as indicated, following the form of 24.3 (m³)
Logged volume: 3891.356 (m³)
